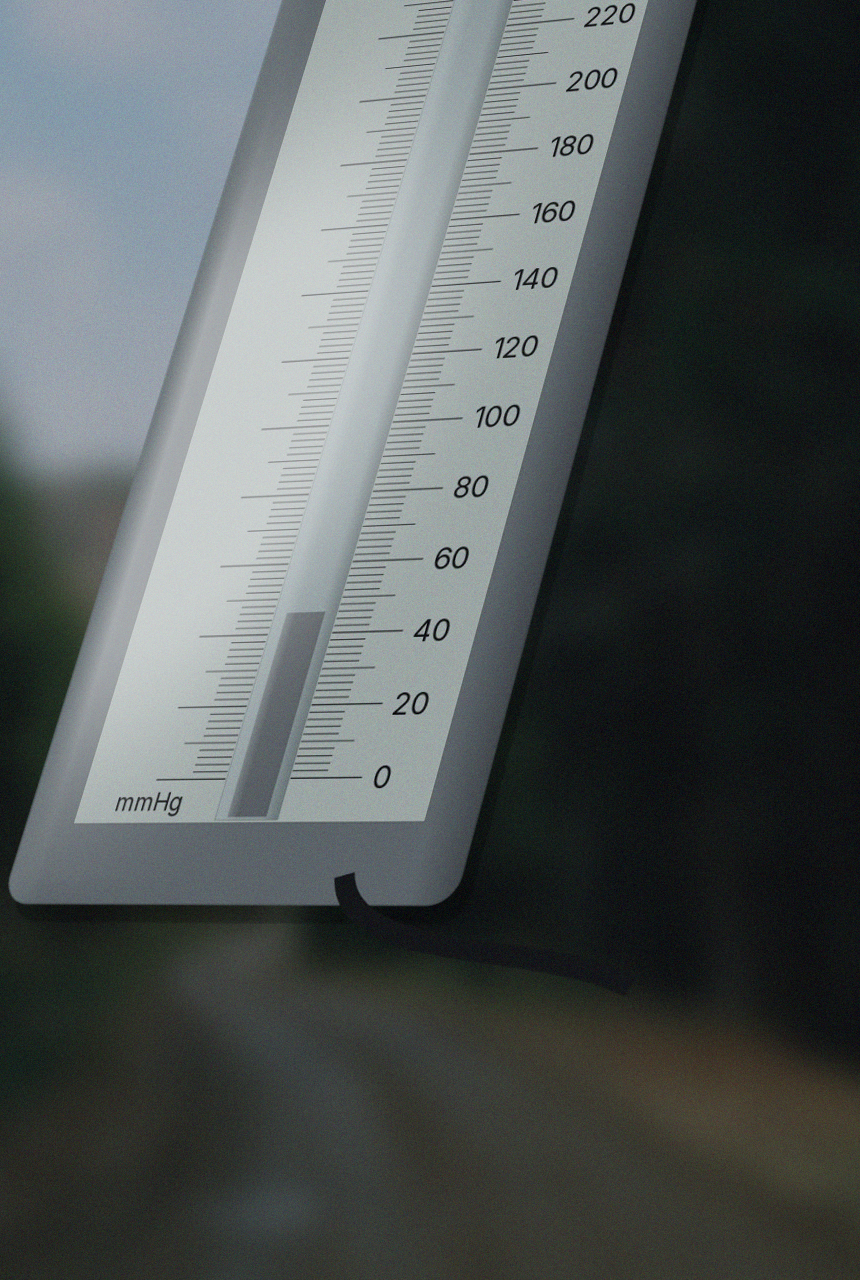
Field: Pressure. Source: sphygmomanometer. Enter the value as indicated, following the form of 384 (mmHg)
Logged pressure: 46 (mmHg)
